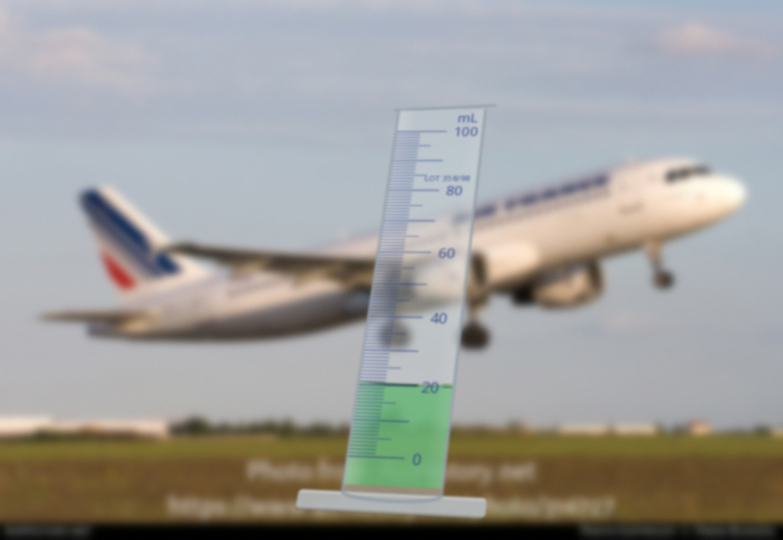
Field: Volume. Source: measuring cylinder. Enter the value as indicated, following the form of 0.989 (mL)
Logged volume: 20 (mL)
